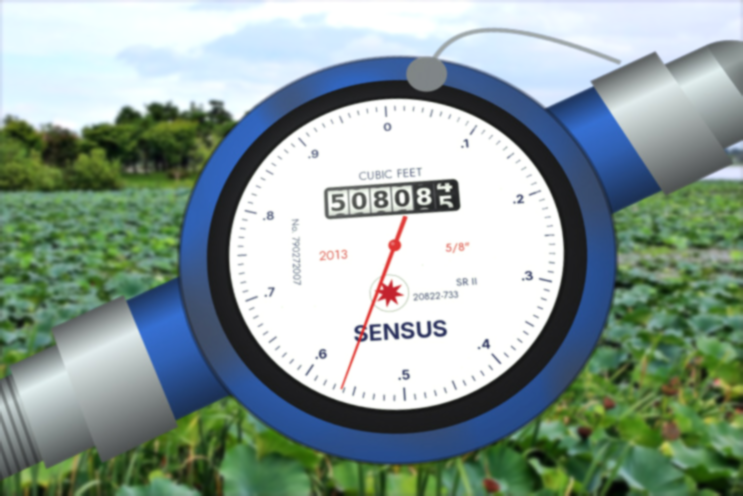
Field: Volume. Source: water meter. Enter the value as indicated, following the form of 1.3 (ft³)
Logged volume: 508084.56 (ft³)
